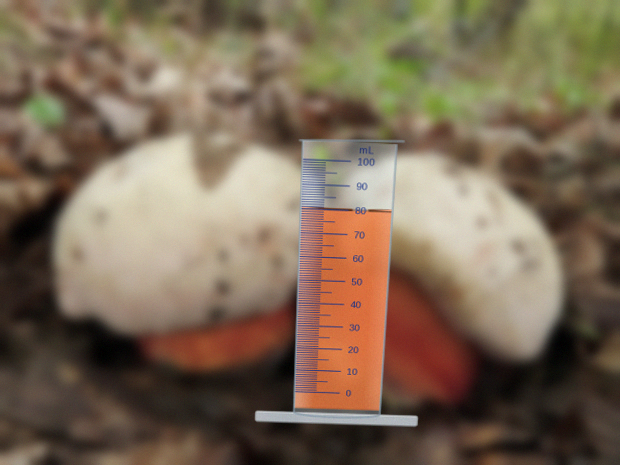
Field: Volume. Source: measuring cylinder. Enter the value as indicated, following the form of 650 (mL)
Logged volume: 80 (mL)
